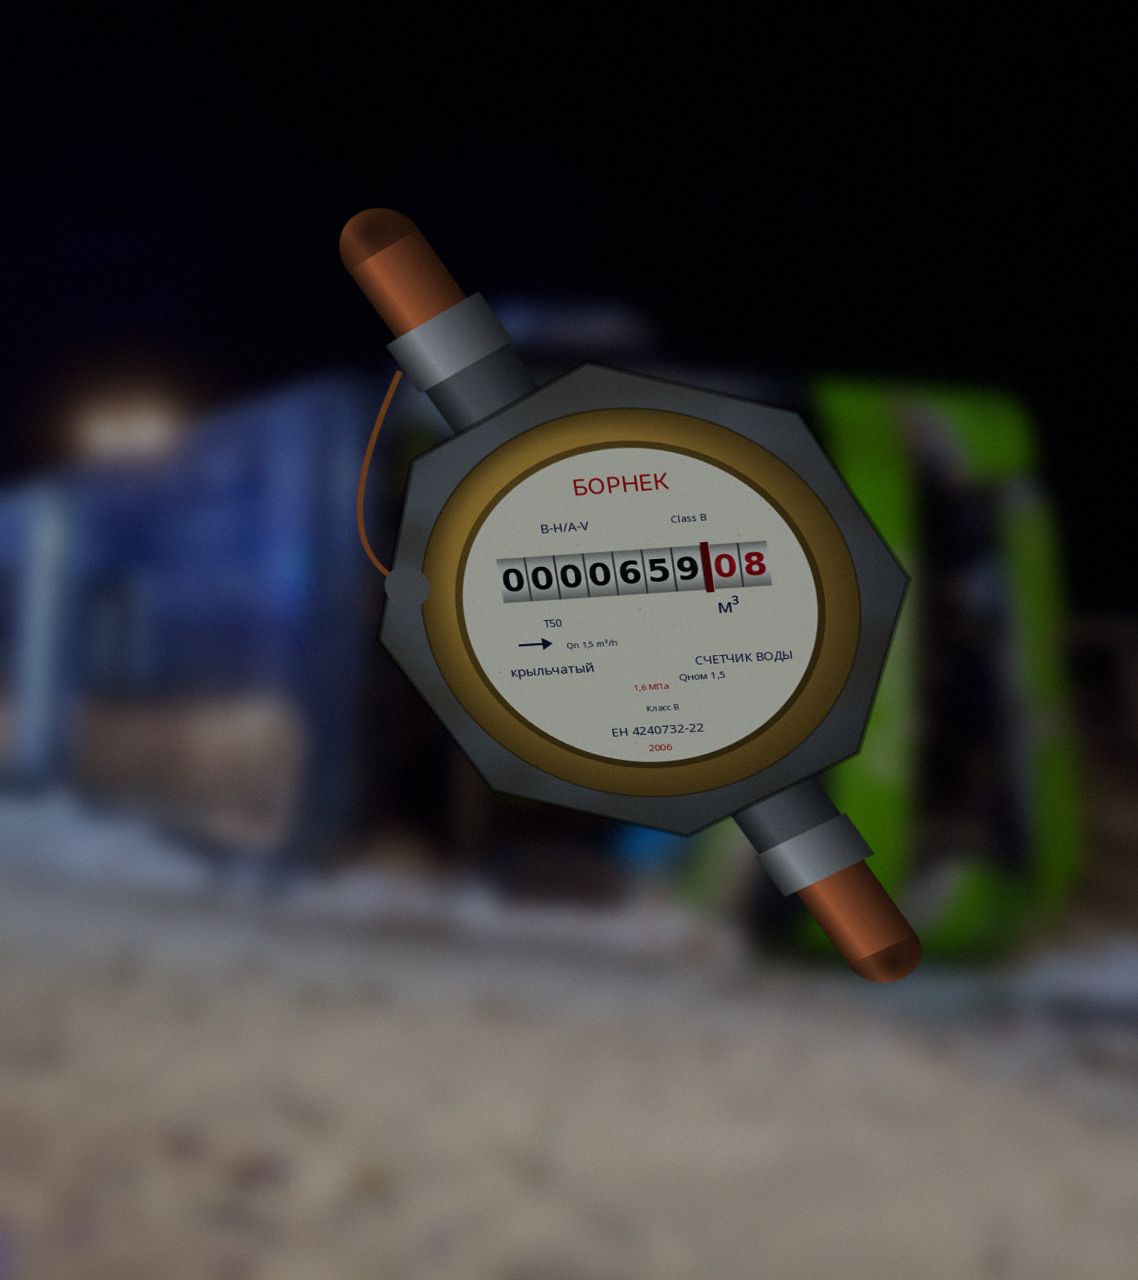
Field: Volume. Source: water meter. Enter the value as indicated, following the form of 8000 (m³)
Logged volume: 659.08 (m³)
